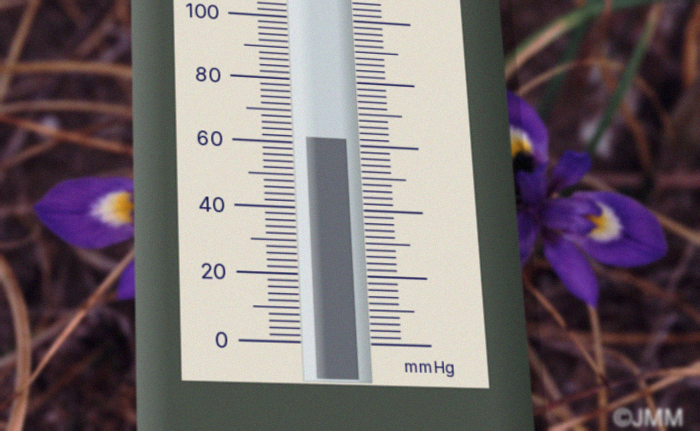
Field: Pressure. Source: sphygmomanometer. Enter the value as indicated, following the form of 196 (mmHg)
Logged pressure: 62 (mmHg)
